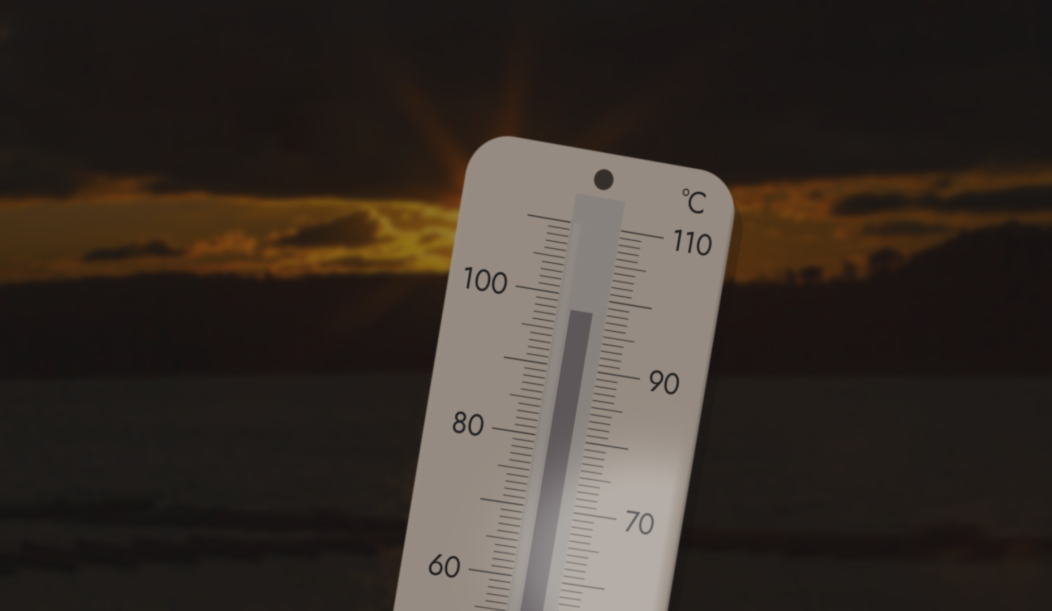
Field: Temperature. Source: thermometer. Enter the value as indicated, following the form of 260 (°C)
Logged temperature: 98 (°C)
